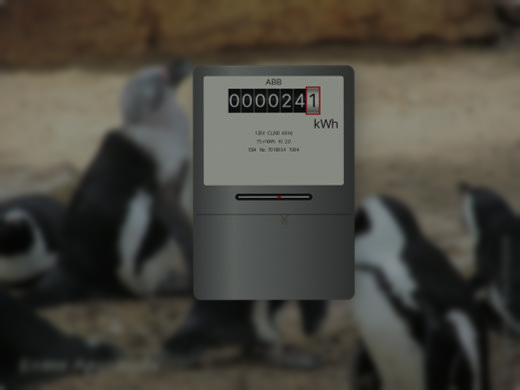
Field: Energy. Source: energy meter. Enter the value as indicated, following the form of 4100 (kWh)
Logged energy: 24.1 (kWh)
